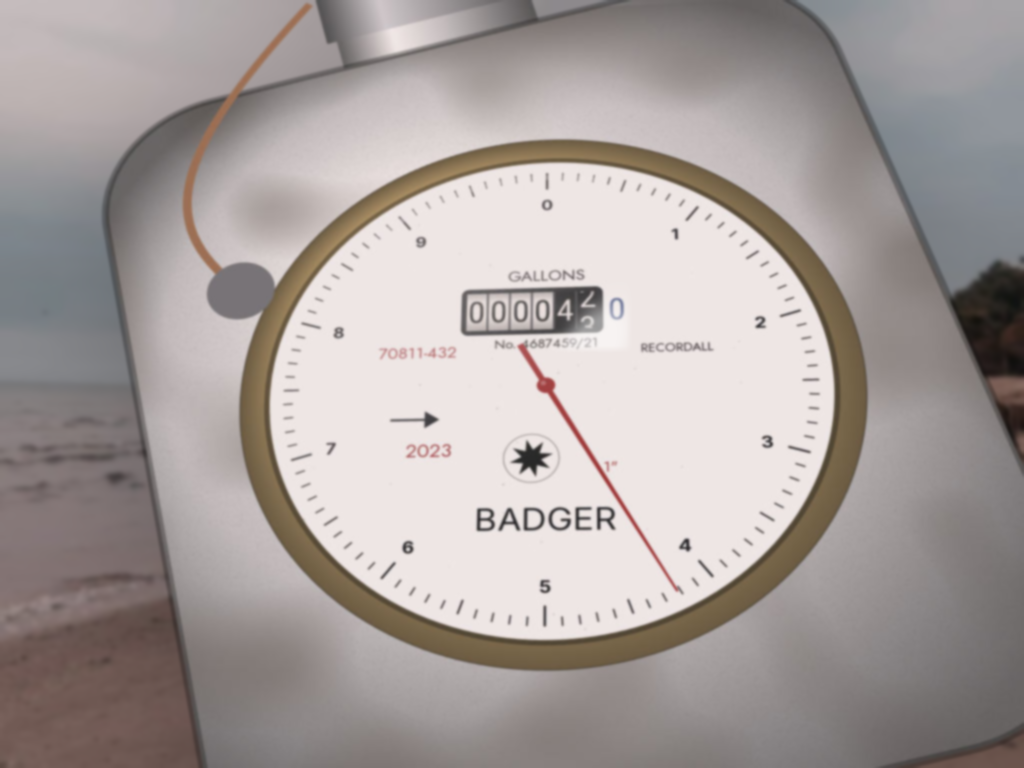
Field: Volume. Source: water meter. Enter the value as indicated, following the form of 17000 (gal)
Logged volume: 424.2 (gal)
